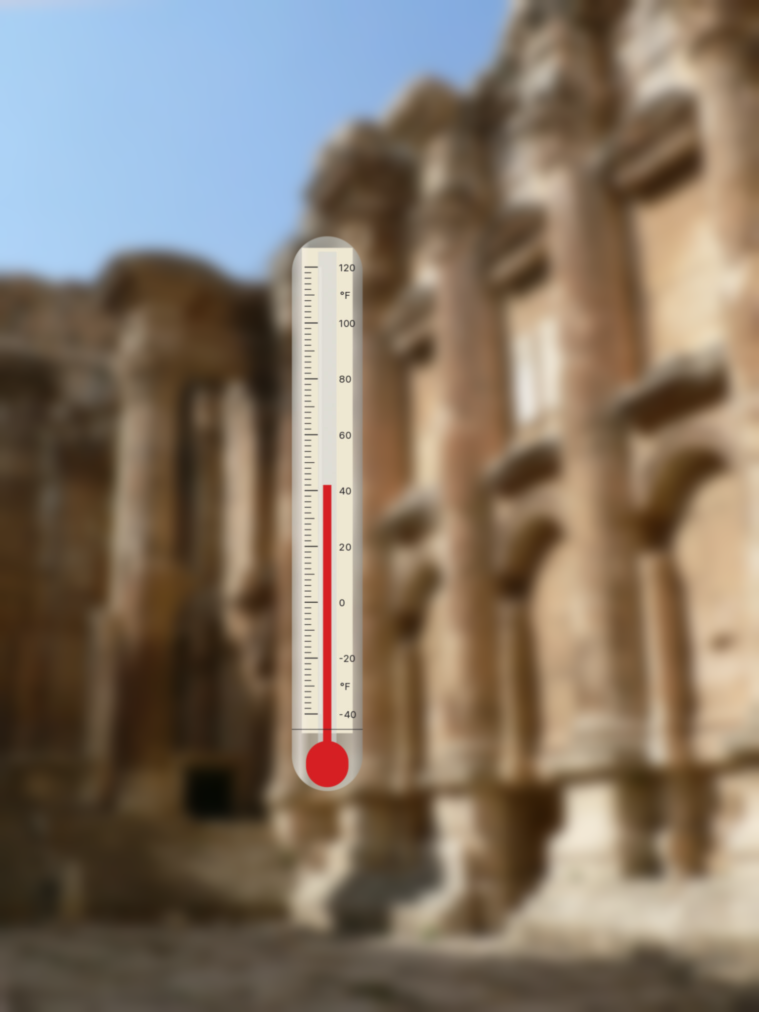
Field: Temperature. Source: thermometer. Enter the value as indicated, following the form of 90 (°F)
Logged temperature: 42 (°F)
